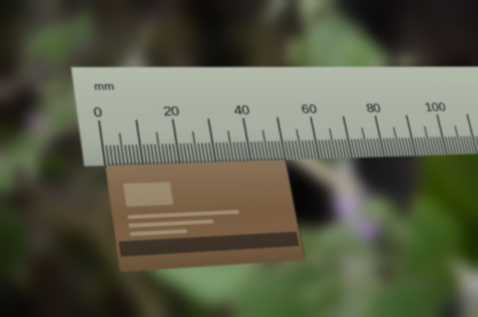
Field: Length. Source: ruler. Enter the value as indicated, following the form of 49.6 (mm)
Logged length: 50 (mm)
